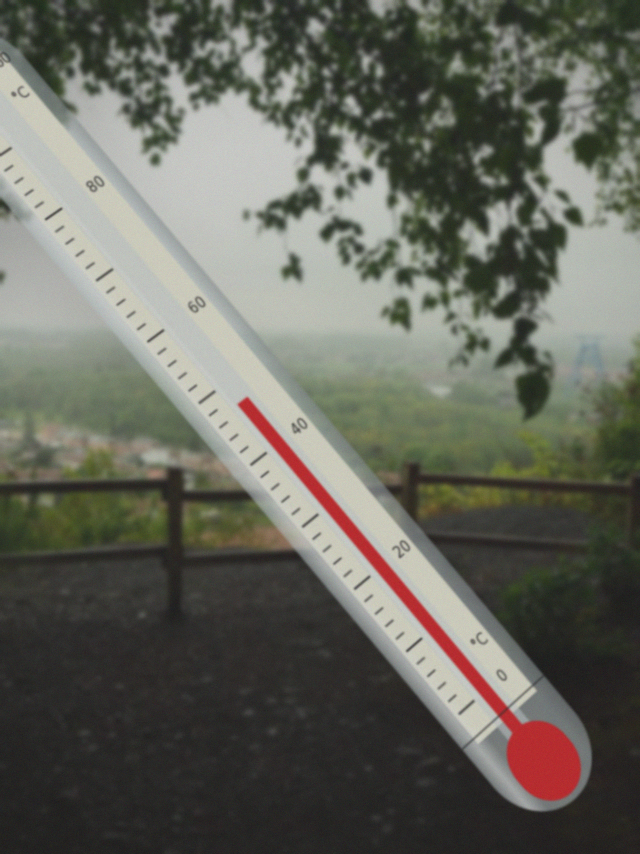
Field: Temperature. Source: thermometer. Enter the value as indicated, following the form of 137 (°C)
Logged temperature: 47 (°C)
